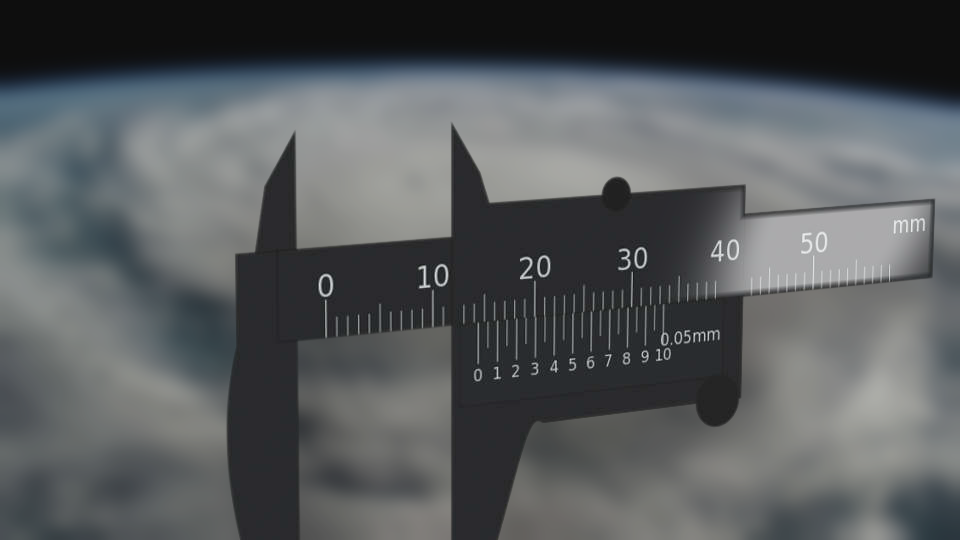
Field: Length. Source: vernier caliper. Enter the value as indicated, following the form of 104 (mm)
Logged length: 14.4 (mm)
